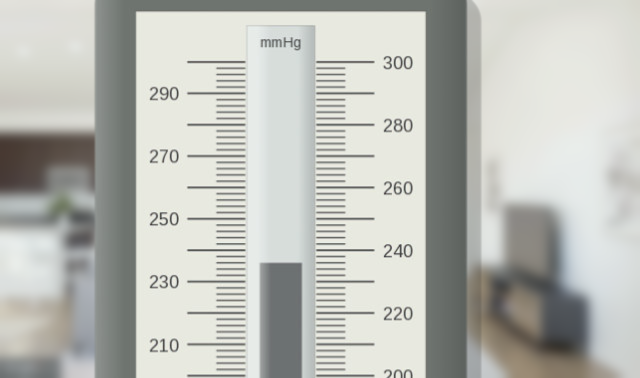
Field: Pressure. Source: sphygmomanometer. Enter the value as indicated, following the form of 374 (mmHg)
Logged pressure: 236 (mmHg)
